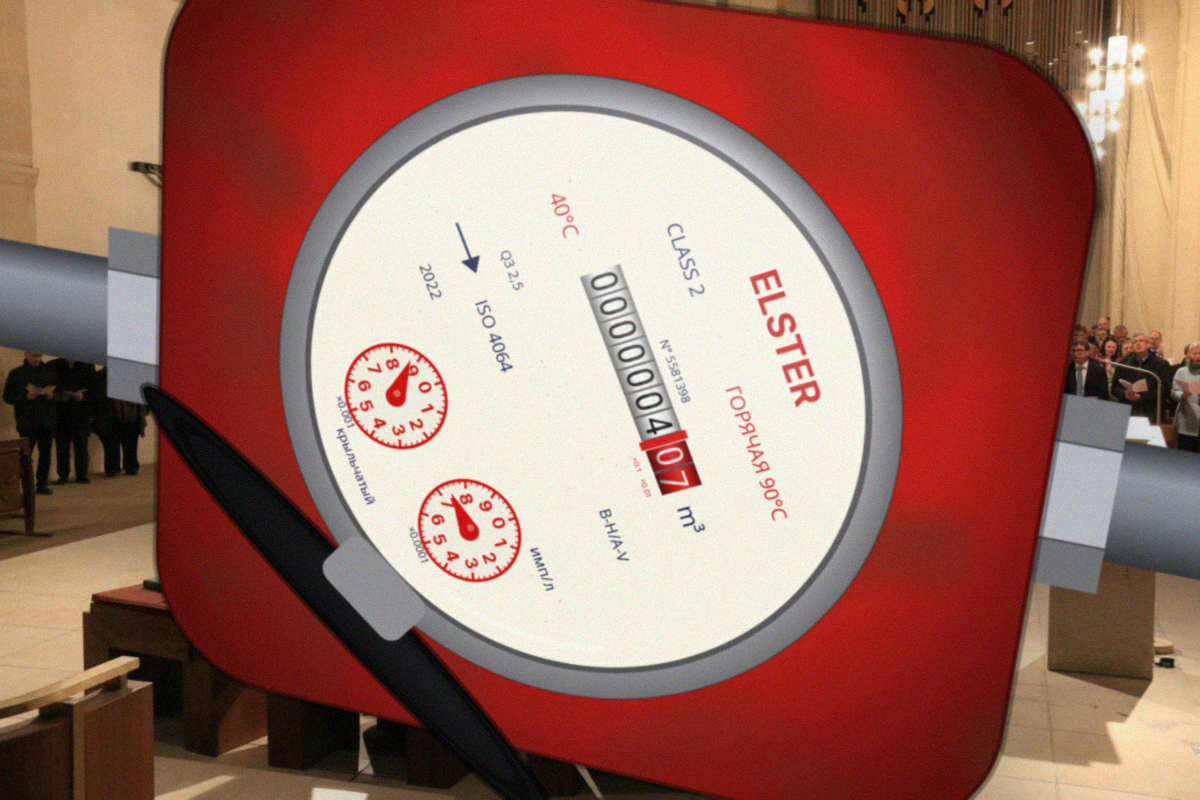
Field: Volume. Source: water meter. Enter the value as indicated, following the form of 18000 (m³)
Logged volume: 4.0687 (m³)
